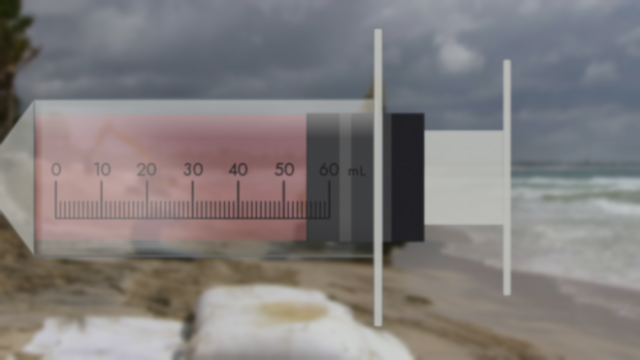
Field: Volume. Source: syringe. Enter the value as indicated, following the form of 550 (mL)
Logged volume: 55 (mL)
